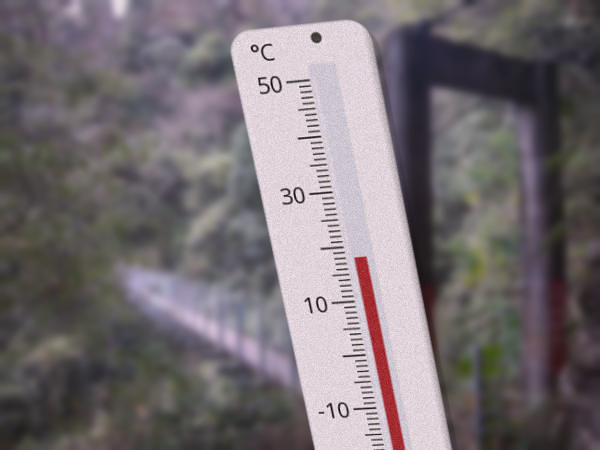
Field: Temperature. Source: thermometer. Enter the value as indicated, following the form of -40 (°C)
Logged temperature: 18 (°C)
